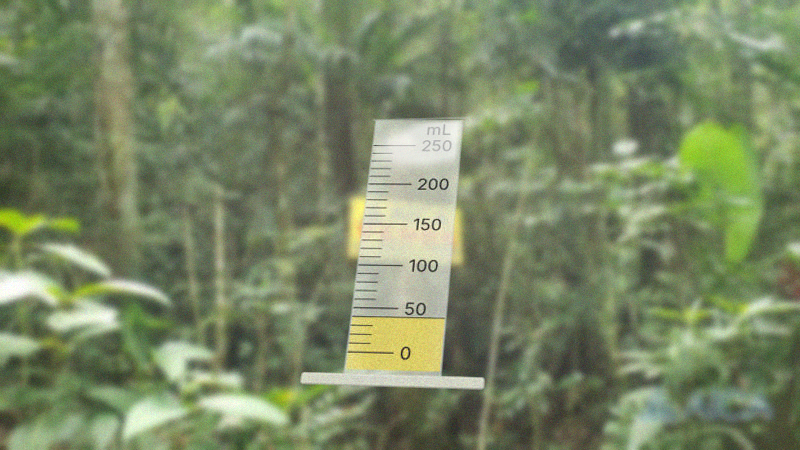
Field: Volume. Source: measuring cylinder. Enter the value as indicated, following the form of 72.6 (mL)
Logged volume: 40 (mL)
